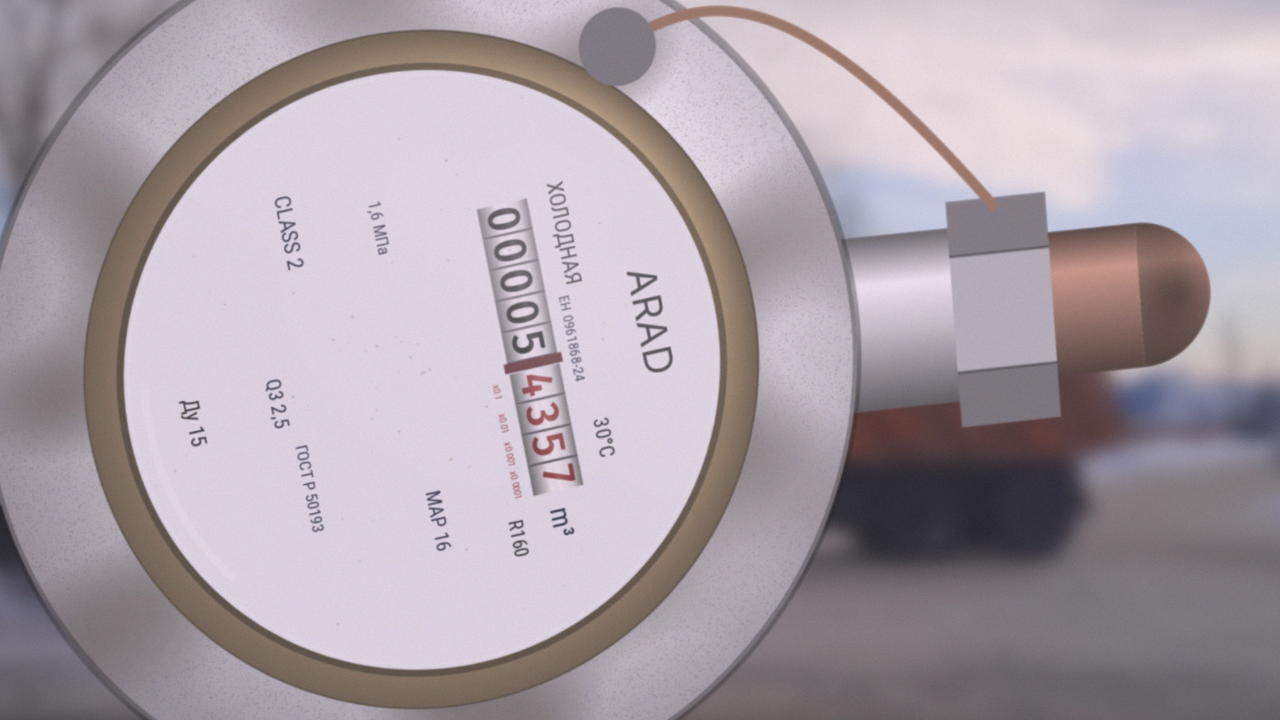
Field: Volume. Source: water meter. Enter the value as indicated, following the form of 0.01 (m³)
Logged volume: 5.4357 (m³)
